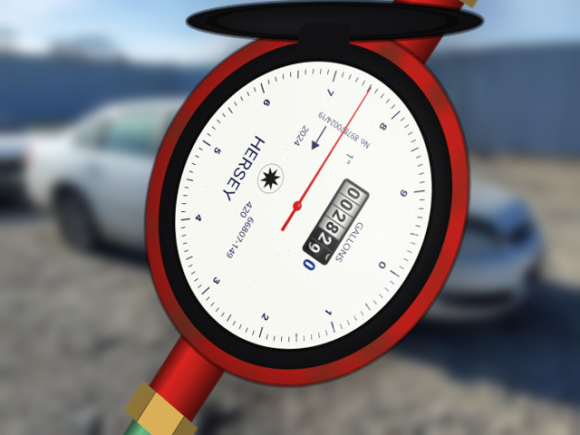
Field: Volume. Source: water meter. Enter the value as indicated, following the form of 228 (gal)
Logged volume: 28287.5 (gal)
